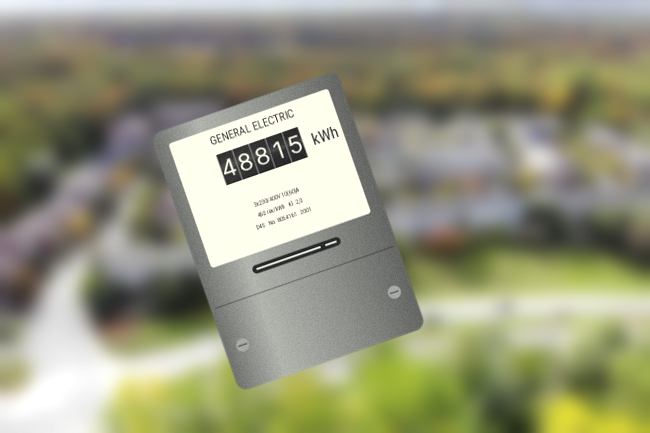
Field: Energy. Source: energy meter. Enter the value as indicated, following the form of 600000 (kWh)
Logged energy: 48815 (kWh)
